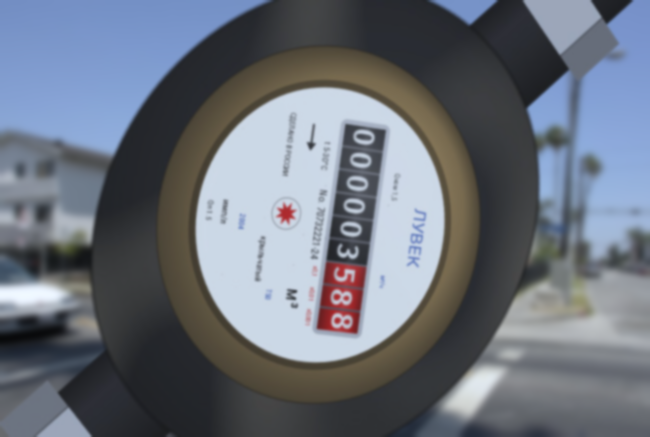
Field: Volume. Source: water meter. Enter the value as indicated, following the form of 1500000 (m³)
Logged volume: 3.588 (m³)
